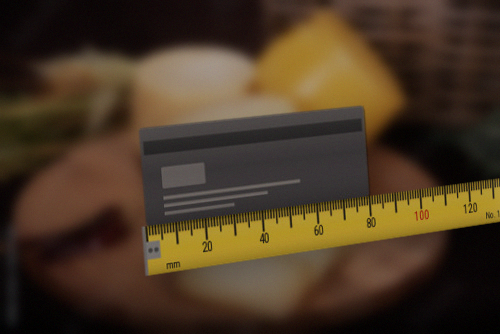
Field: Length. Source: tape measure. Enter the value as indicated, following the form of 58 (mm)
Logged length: 80 (mm)
